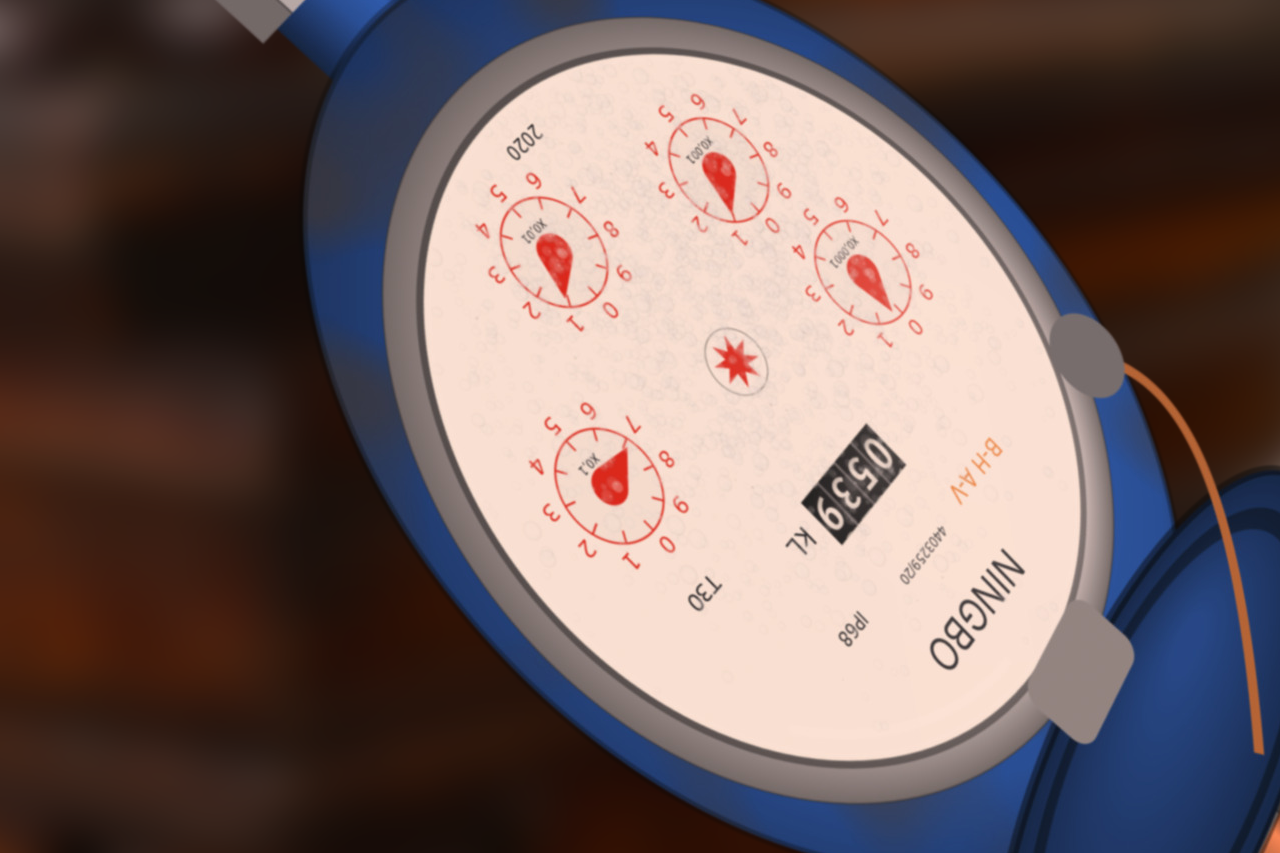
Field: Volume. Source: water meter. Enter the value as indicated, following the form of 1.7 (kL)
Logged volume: 539.7110 (kL)
